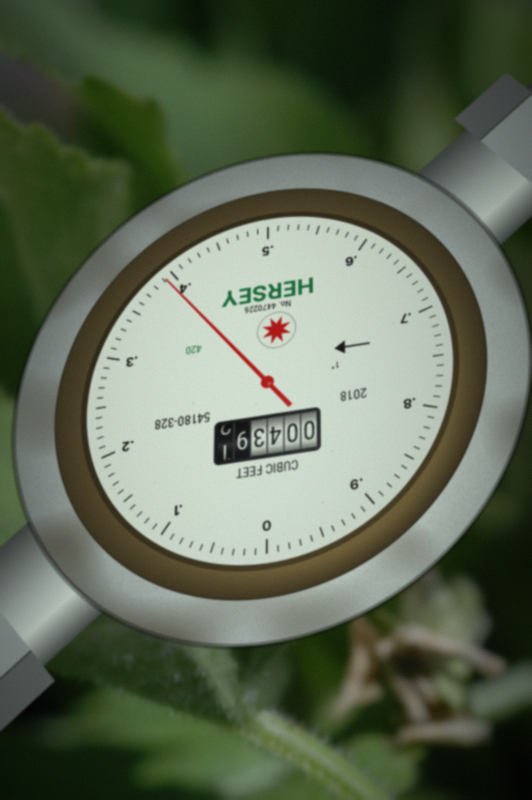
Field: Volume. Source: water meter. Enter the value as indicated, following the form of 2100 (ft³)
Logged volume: 4391.39 (ft³)
